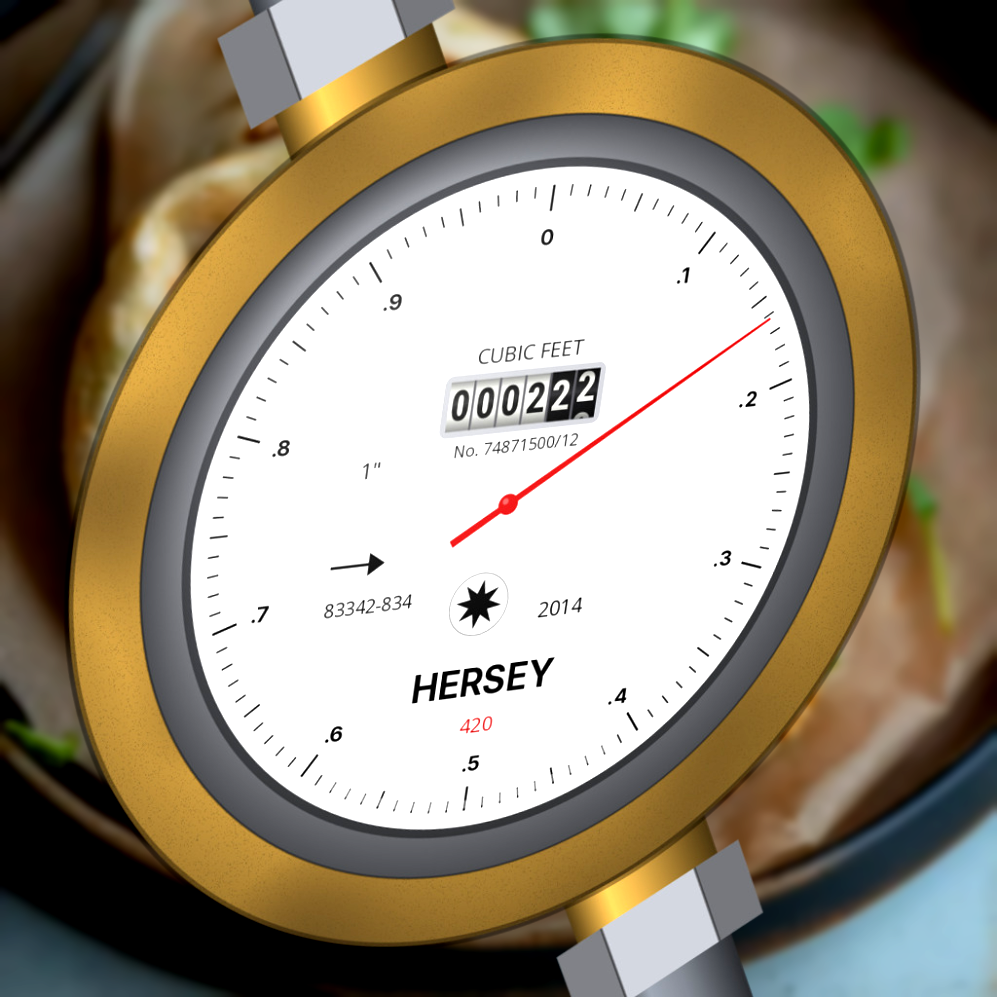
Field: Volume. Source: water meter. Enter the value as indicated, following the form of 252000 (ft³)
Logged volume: 222.16 (ft³)
